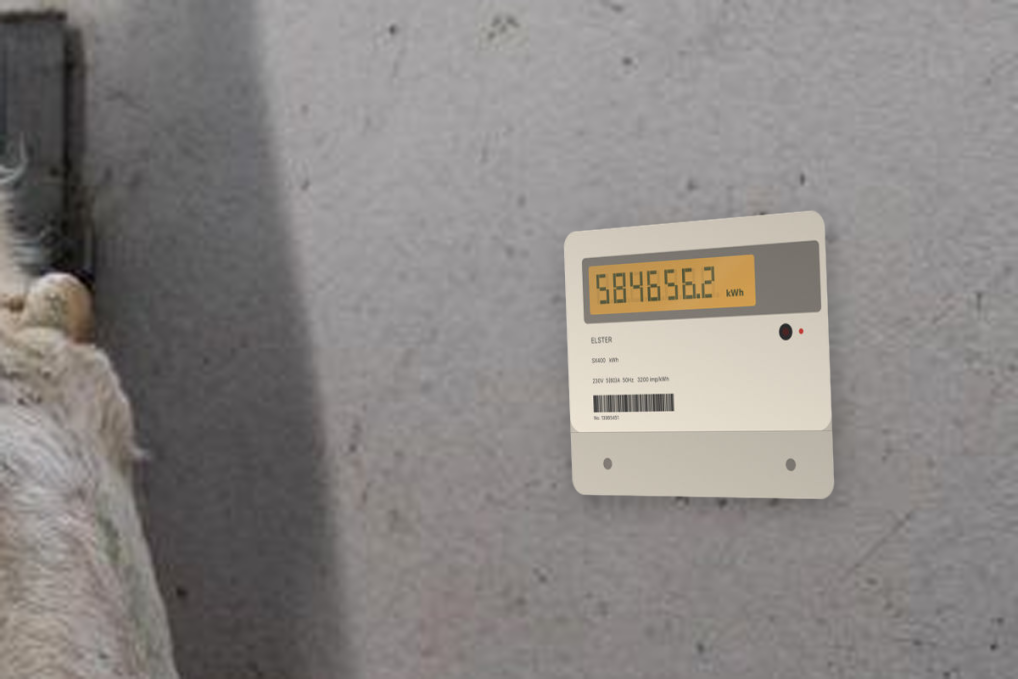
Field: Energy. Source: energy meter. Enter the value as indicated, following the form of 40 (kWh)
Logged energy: 584656.2 (kWh)
